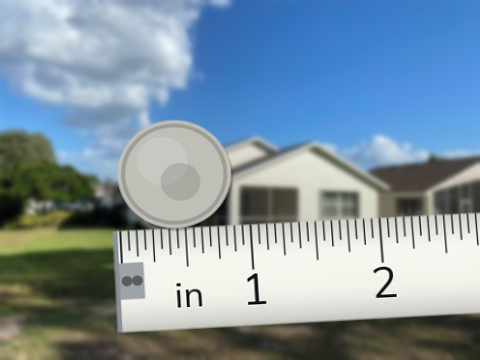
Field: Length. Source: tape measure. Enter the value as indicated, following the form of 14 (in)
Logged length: 0.875 (in)
